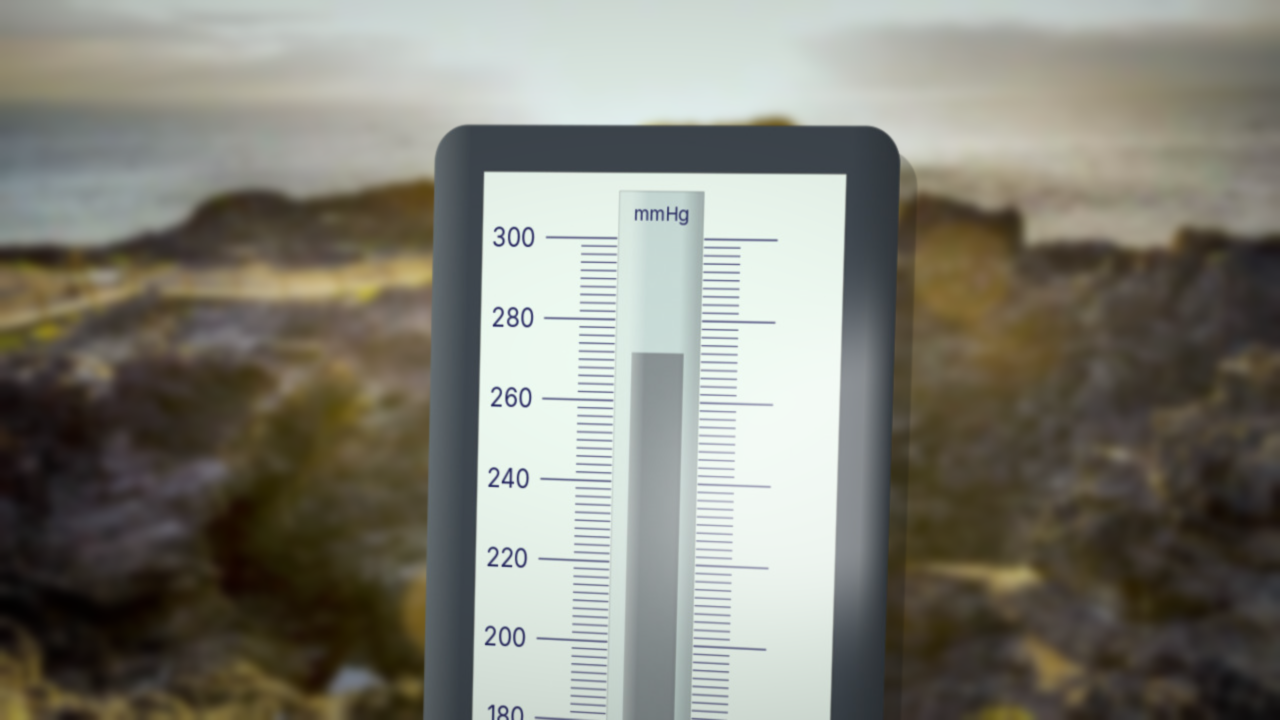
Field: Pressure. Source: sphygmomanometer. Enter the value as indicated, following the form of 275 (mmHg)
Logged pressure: 272 (mmHg)
